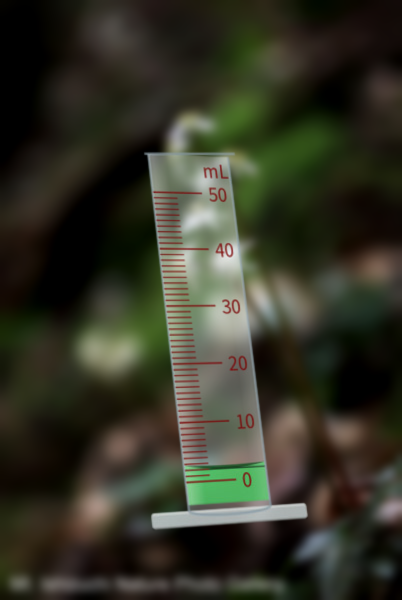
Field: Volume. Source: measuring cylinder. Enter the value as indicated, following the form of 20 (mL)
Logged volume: 2 (mL)
